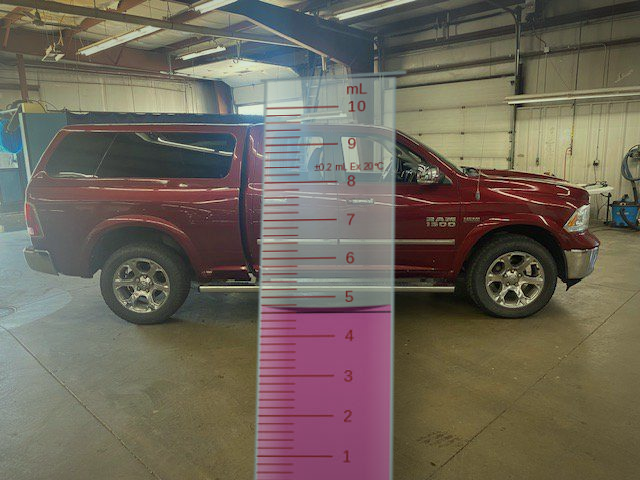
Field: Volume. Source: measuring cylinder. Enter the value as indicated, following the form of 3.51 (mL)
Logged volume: 4.6 (mL)
